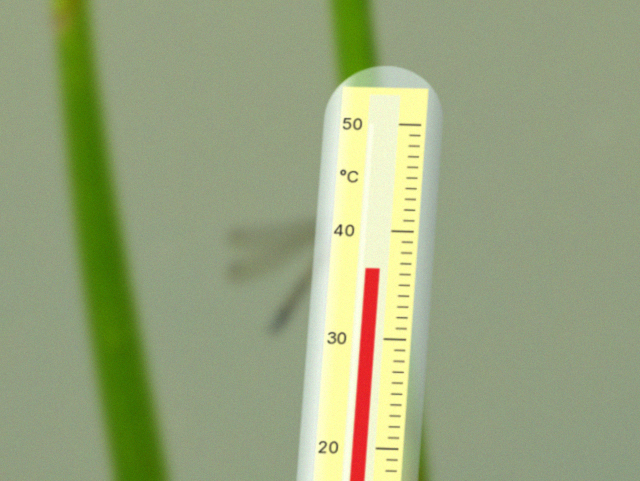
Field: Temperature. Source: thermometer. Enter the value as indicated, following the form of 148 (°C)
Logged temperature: 36.5 (°C)
